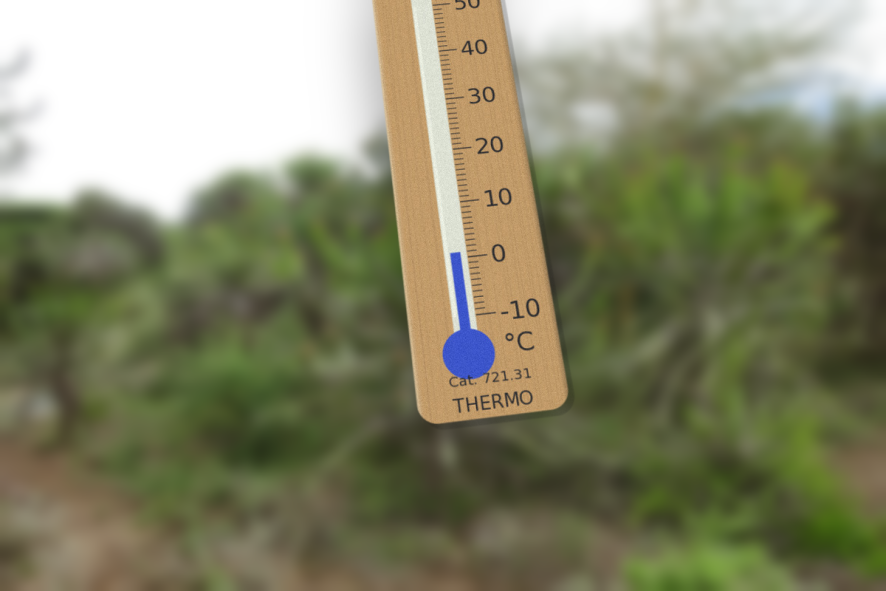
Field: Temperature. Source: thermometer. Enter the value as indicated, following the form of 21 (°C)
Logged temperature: 1 (°C)
